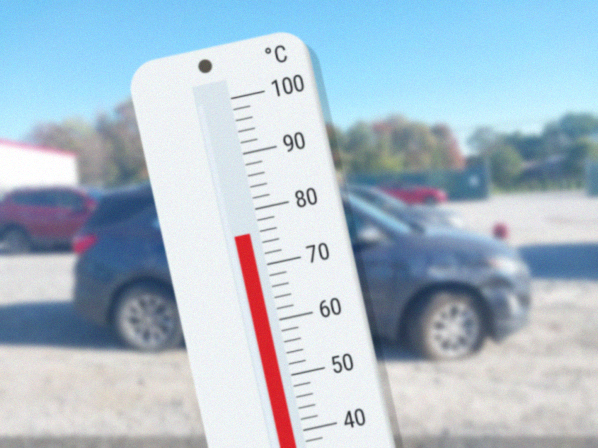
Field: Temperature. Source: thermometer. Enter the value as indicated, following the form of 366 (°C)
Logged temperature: 76 (°C)
